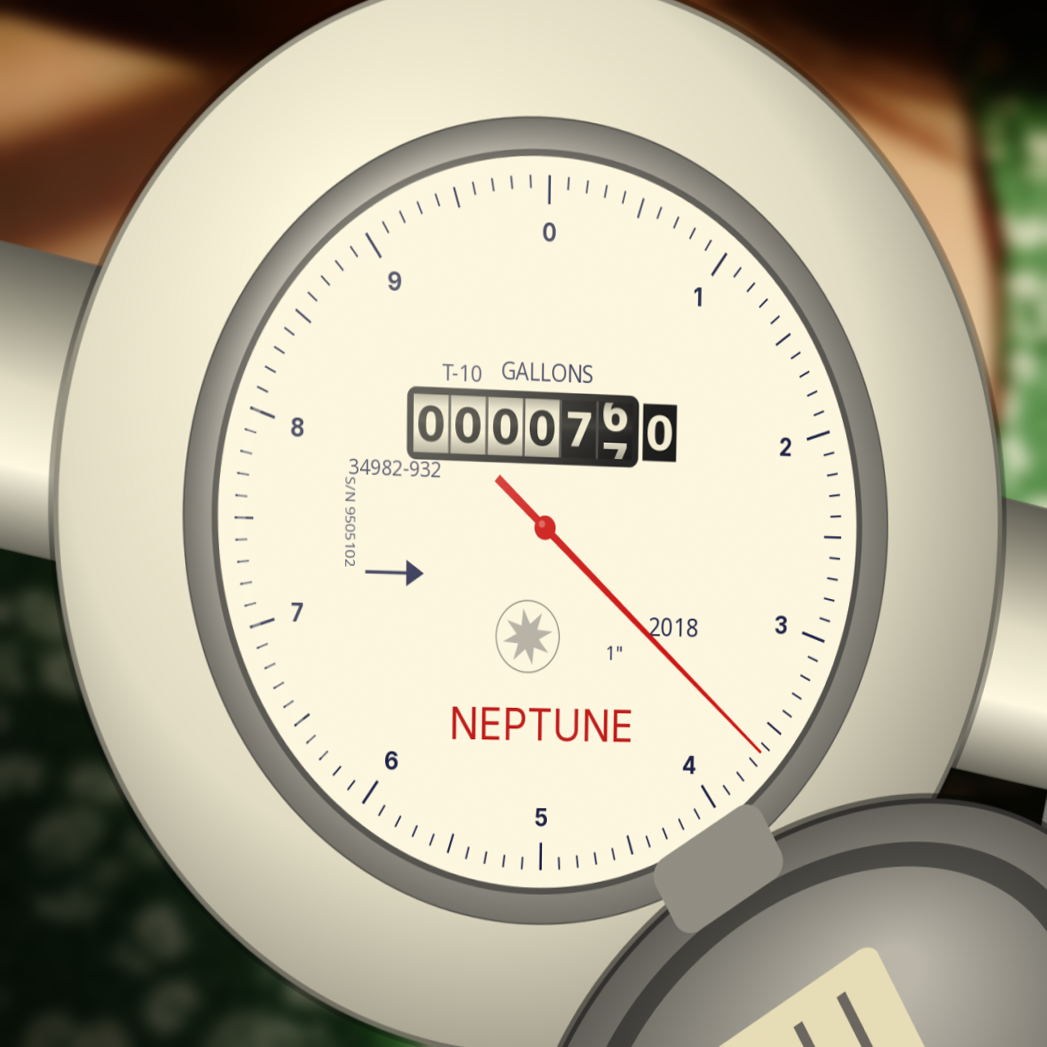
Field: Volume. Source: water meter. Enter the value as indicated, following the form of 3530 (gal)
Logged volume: 763.6 (gal)
